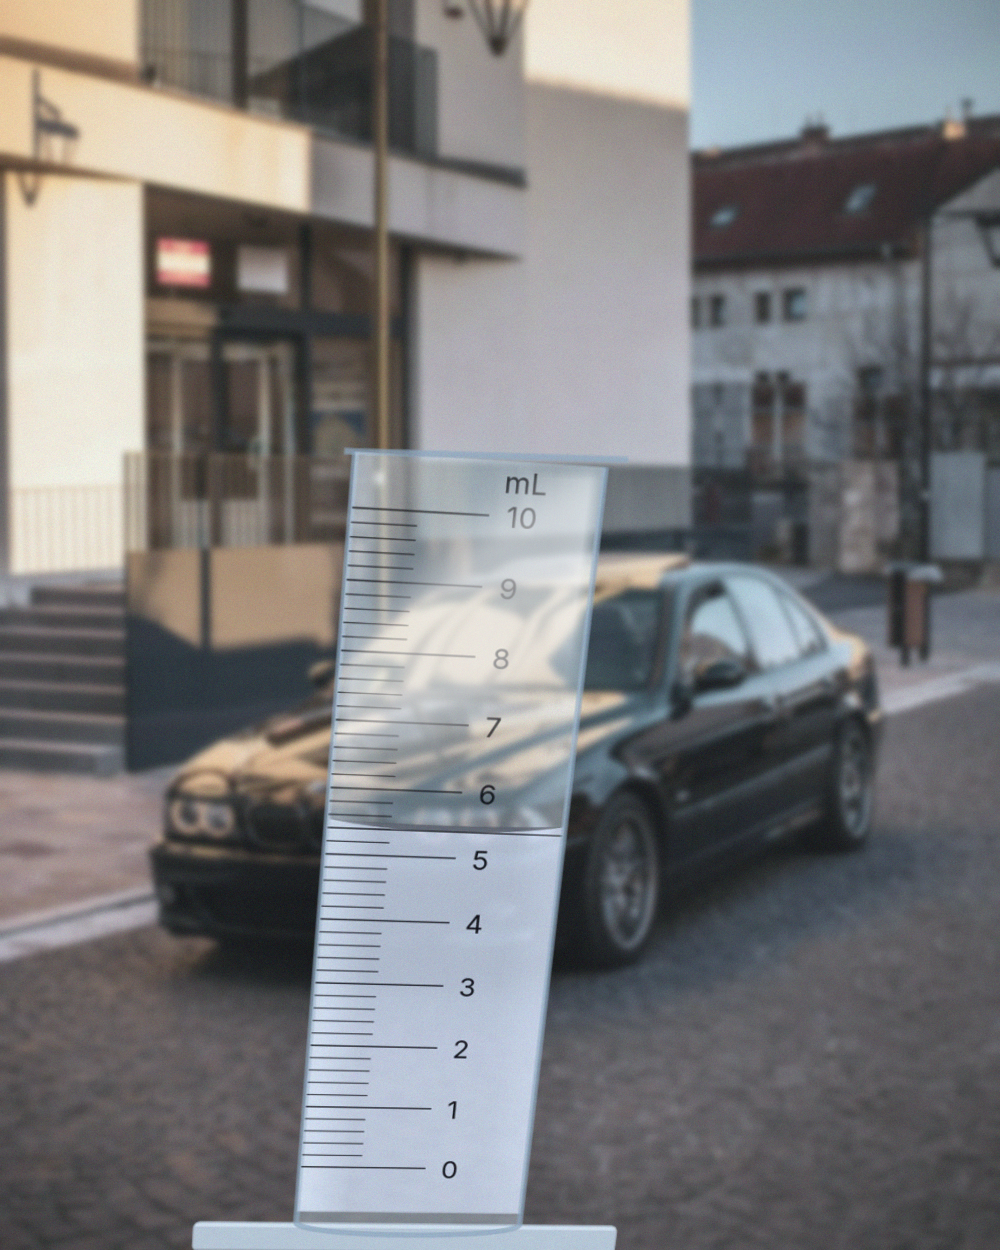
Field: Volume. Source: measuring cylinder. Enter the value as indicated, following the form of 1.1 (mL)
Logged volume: 5.4 (mL)
